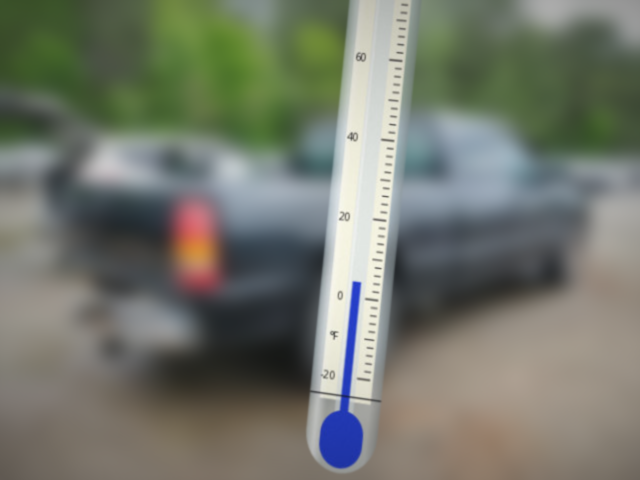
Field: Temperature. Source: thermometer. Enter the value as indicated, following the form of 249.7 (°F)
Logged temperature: 4 (°F)
